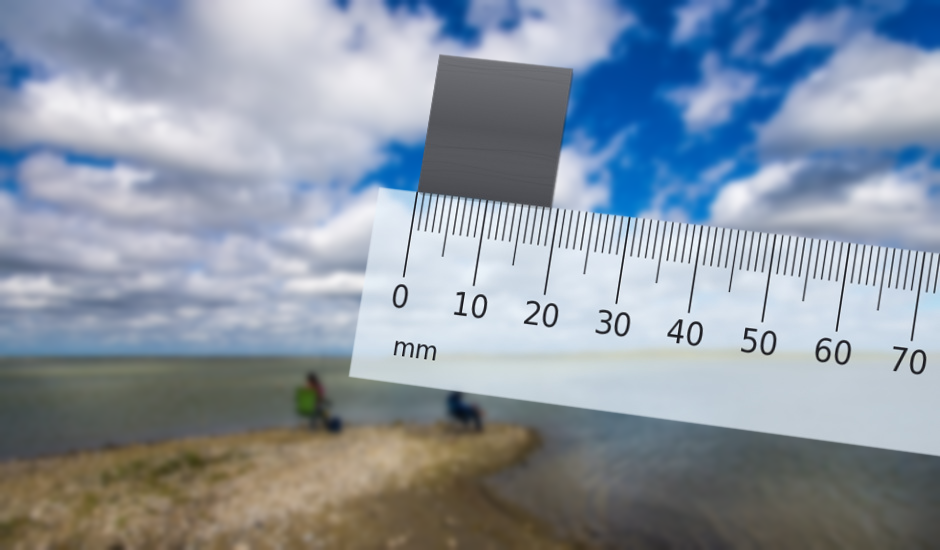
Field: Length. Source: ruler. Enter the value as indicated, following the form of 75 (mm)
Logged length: 19 (mm)
